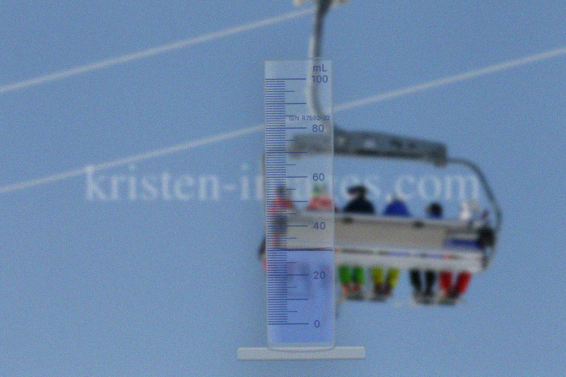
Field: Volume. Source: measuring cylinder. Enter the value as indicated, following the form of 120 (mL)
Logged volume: 30 (mL)
